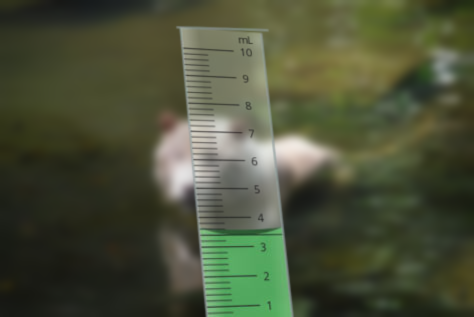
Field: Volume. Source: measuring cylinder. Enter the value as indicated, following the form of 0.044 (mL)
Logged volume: 3.4 (mL)
